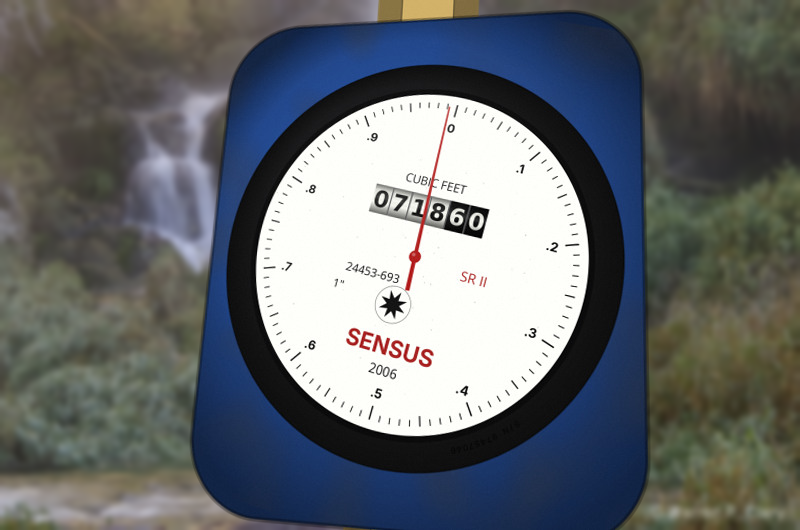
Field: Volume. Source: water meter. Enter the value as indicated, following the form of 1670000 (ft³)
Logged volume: 71859.99 (ft³)
